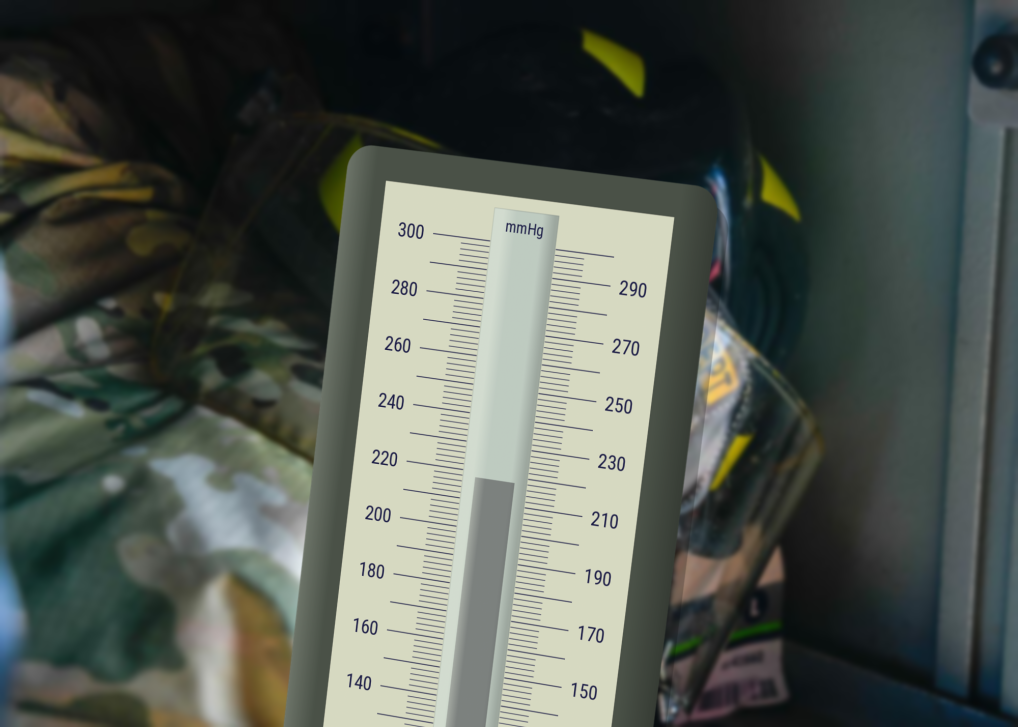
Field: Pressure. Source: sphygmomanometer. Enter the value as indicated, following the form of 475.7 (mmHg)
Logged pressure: 218 (mmHg)
